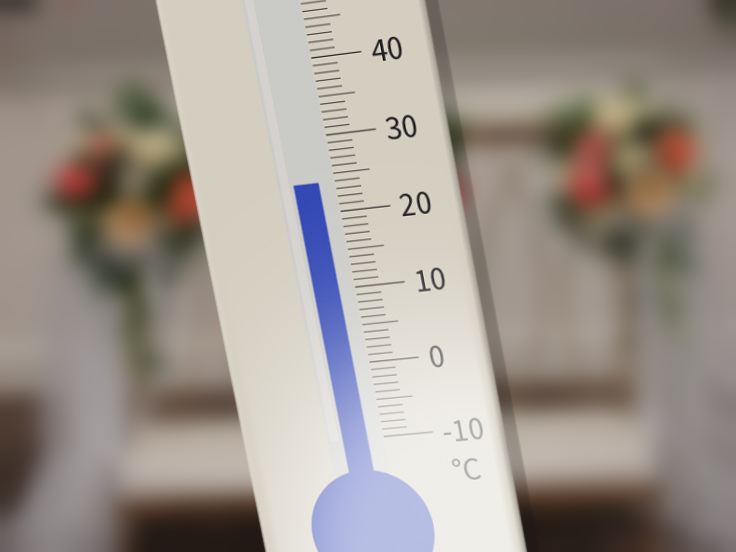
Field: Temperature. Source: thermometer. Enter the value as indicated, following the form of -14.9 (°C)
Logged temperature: 24 (°C)
